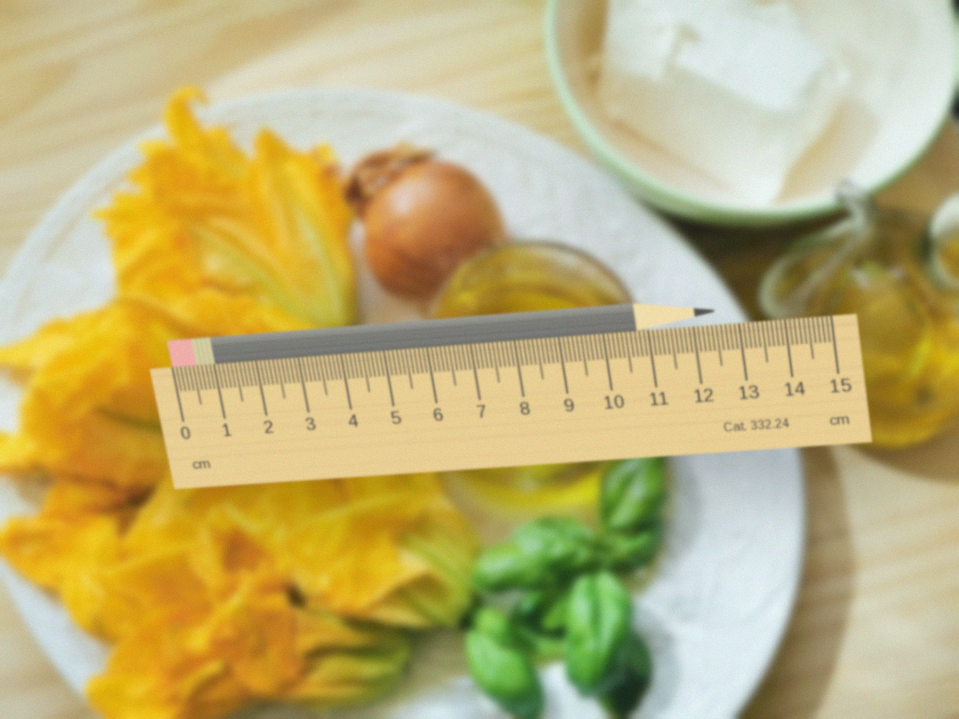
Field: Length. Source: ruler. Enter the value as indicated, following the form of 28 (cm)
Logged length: 12.5 (cm)
